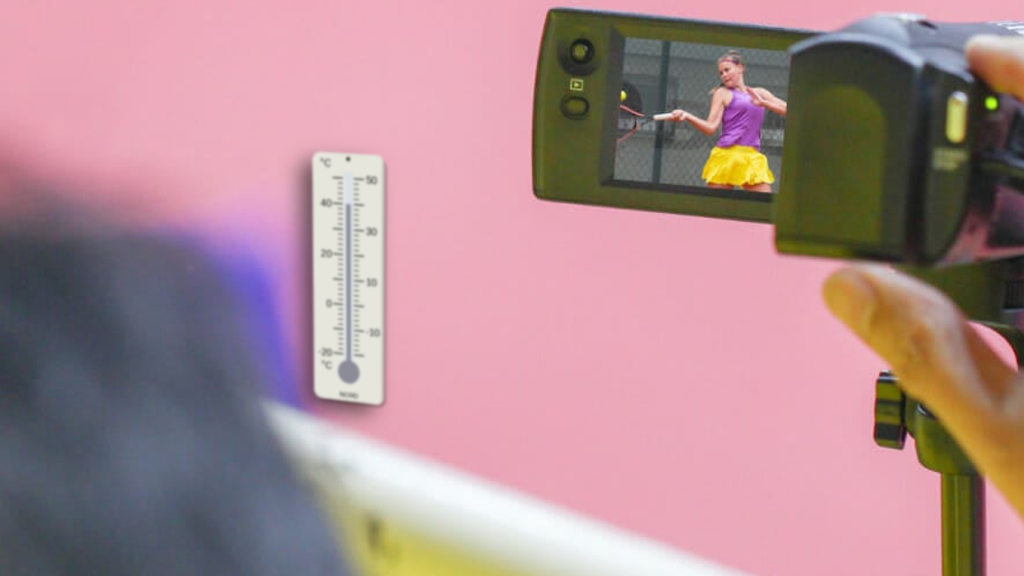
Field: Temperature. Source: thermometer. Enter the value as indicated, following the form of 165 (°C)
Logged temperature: 40 (°C)
